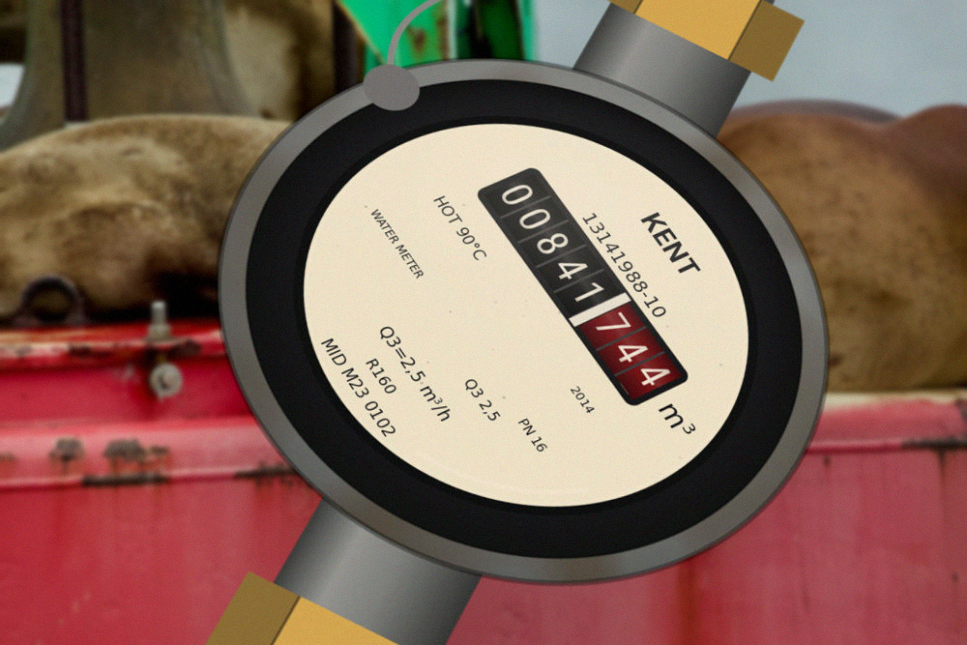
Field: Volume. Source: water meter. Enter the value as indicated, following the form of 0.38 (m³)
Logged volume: 841.744 (m³)
